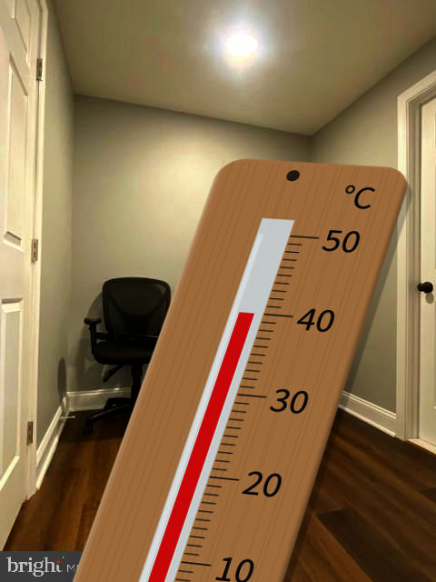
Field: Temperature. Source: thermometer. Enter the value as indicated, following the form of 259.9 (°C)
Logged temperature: 40 (°C)
